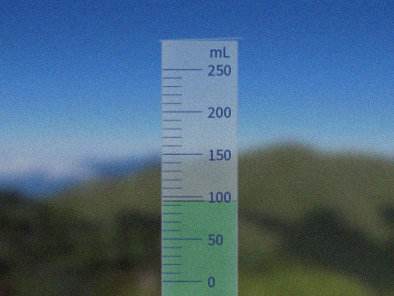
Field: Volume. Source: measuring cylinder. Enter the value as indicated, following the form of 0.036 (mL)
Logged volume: 95 (mL)
